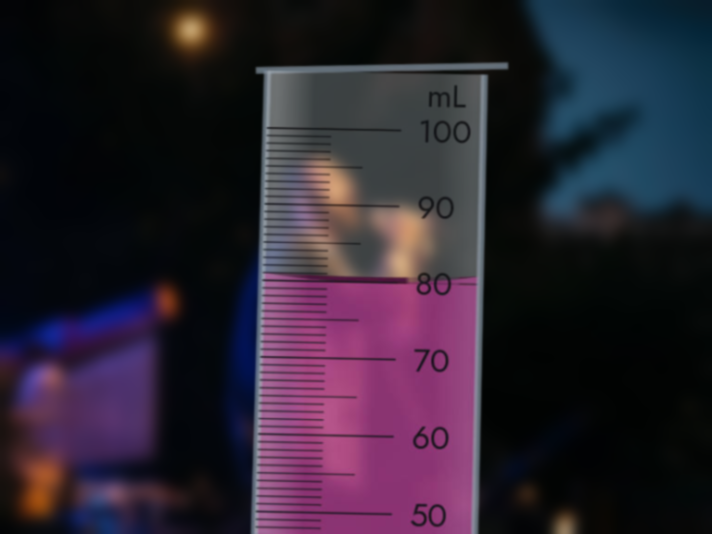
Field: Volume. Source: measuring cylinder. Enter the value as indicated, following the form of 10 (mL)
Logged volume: 80 (mL)
